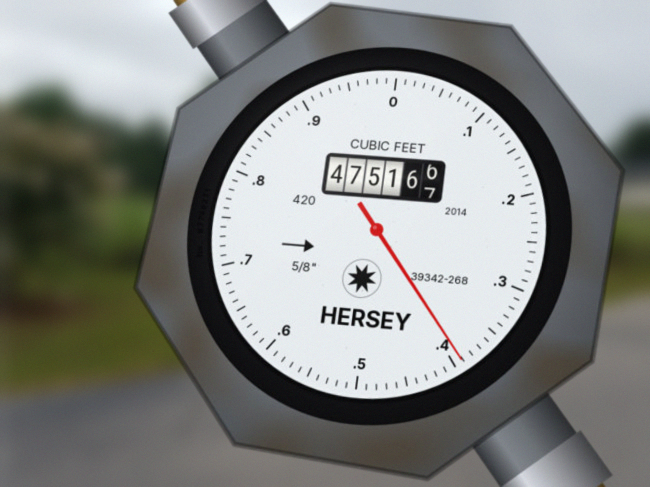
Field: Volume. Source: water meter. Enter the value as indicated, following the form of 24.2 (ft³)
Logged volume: 475166.39 (ft³)
